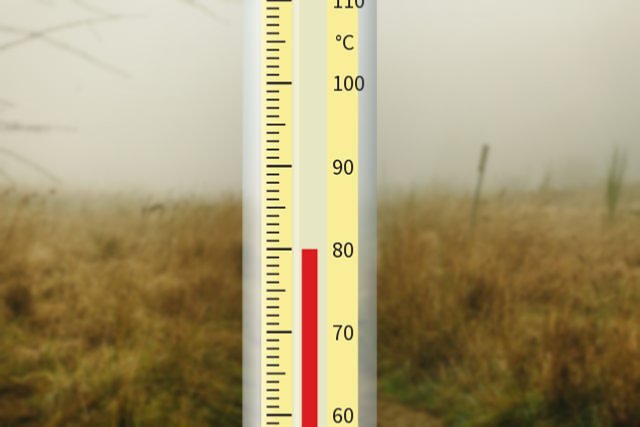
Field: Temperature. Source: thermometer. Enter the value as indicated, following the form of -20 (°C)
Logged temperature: 80 (°C)
